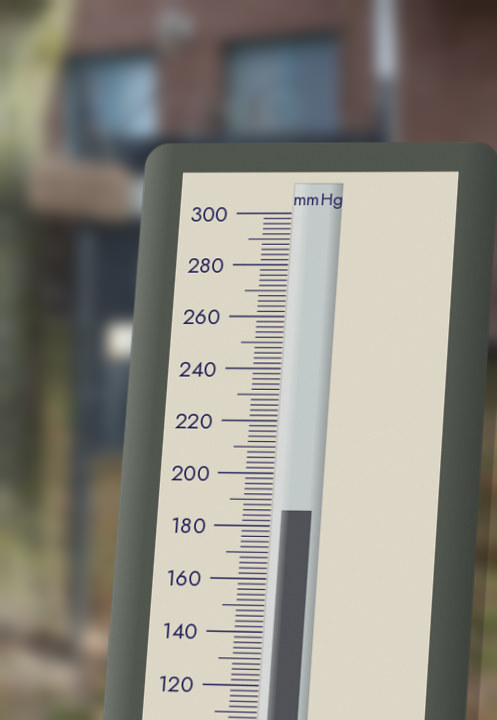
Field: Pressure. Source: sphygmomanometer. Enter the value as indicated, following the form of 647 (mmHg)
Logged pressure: 186 (mmHg)
